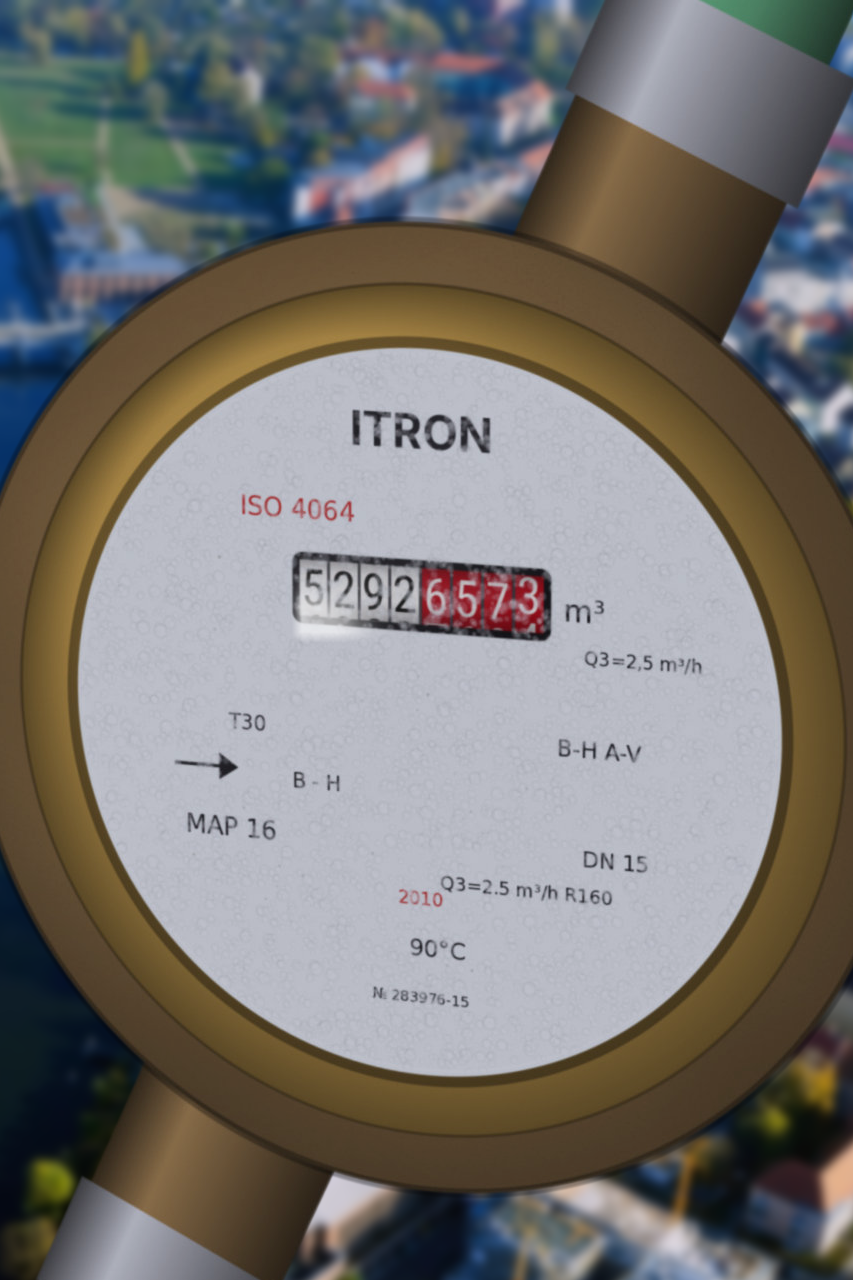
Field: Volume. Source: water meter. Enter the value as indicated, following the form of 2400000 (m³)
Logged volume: 5292.6573 (m³)
